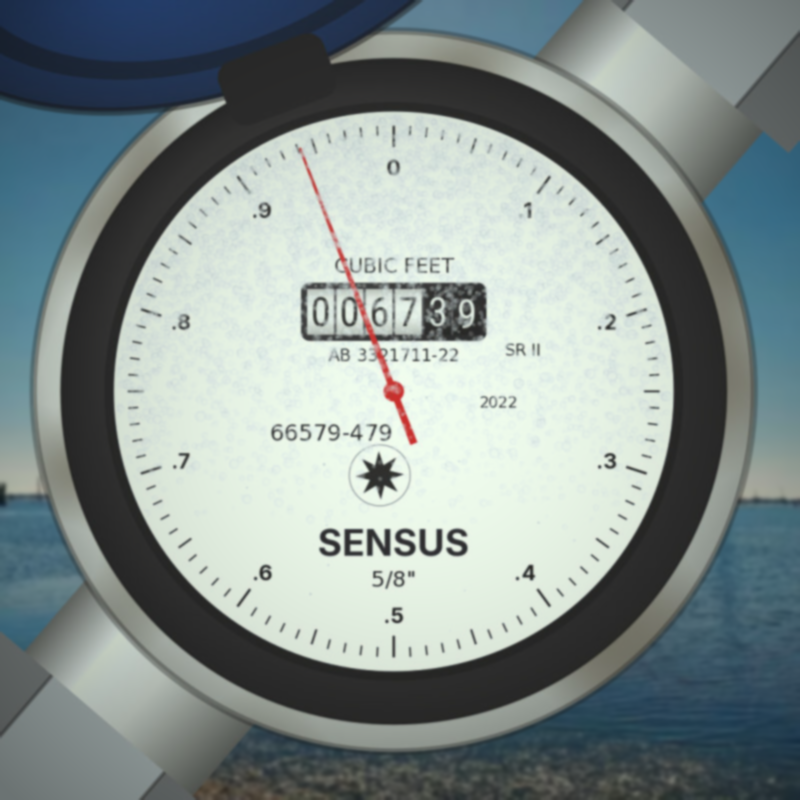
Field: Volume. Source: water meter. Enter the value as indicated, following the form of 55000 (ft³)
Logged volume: 6738.94 (ft³)
